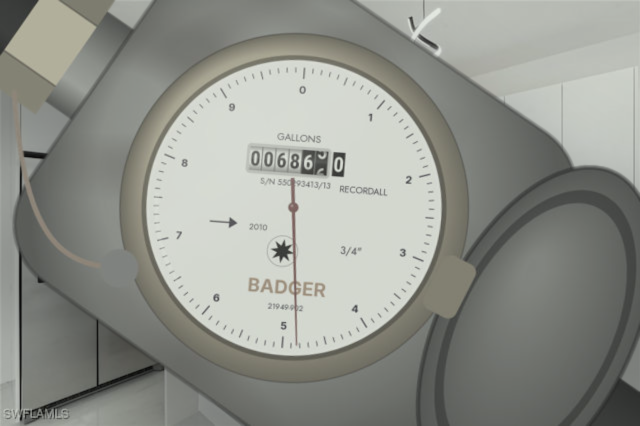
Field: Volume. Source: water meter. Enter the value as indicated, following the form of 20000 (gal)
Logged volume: 68654.8 (gal)
